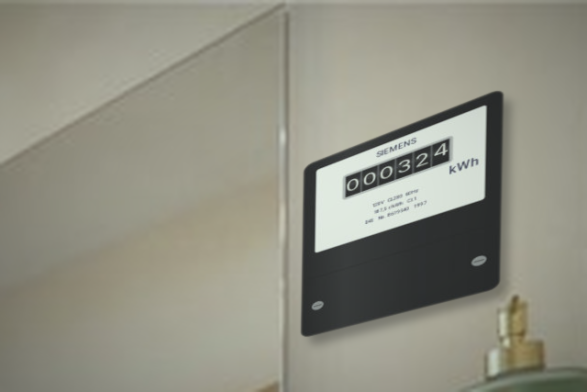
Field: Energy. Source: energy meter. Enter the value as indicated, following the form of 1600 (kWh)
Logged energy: 324 (kWh)
